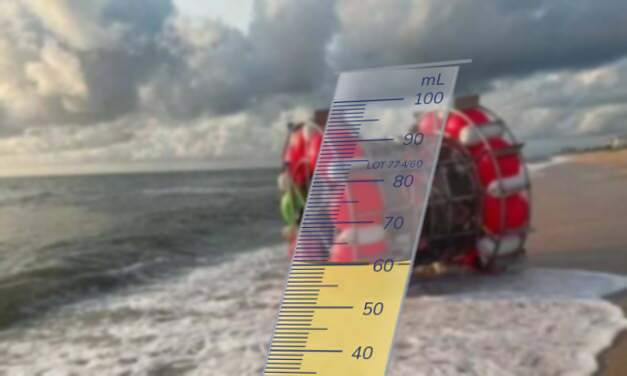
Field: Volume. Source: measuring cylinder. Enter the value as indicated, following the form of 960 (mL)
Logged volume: 60 (mL)
